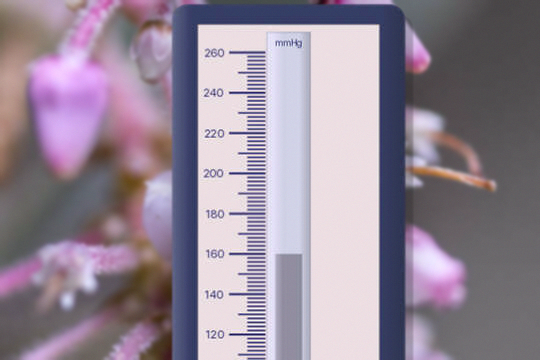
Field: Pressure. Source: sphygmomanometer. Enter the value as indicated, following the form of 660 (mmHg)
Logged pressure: 160 (mmHg)
